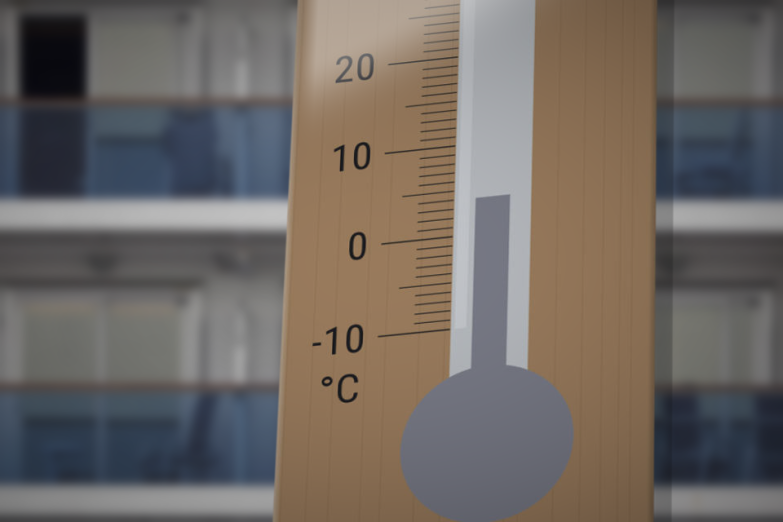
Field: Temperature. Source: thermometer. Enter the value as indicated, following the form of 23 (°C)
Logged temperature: 4 (°C)
